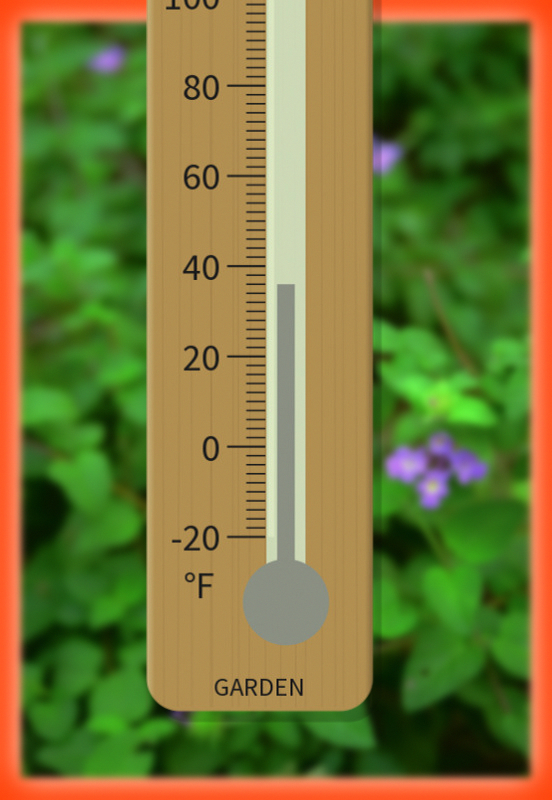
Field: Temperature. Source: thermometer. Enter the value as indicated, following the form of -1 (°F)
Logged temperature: 36 (°F)
